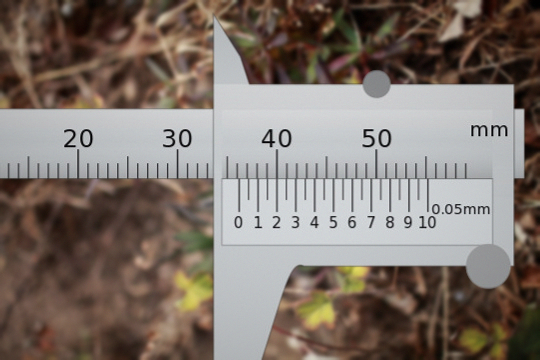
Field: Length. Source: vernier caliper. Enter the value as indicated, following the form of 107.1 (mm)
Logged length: 36.2 (mm)
